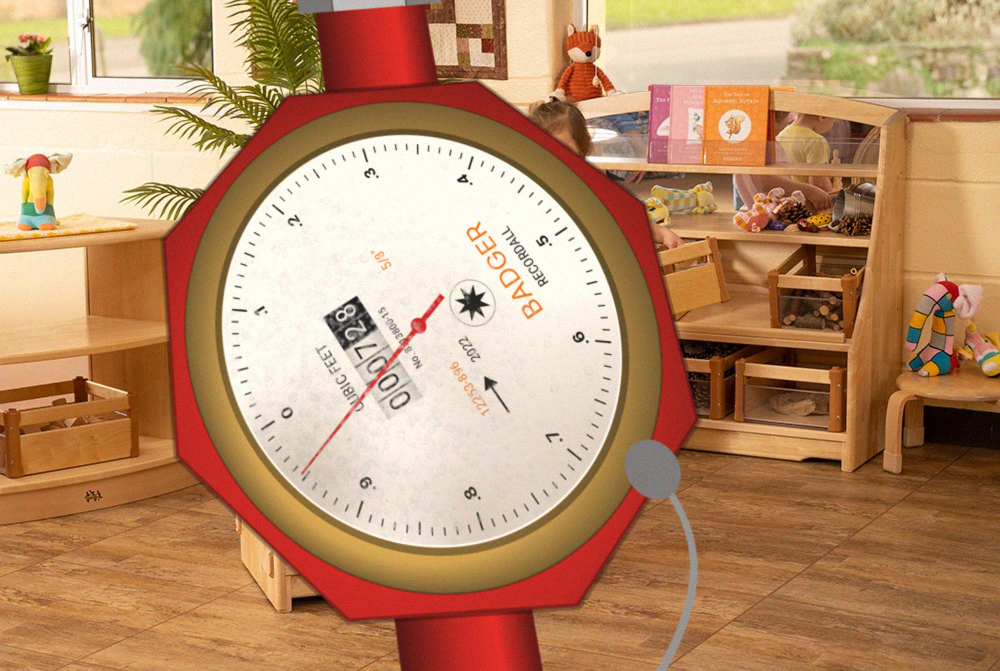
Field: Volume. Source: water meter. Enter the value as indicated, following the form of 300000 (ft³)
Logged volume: 727.95 (ft³)
